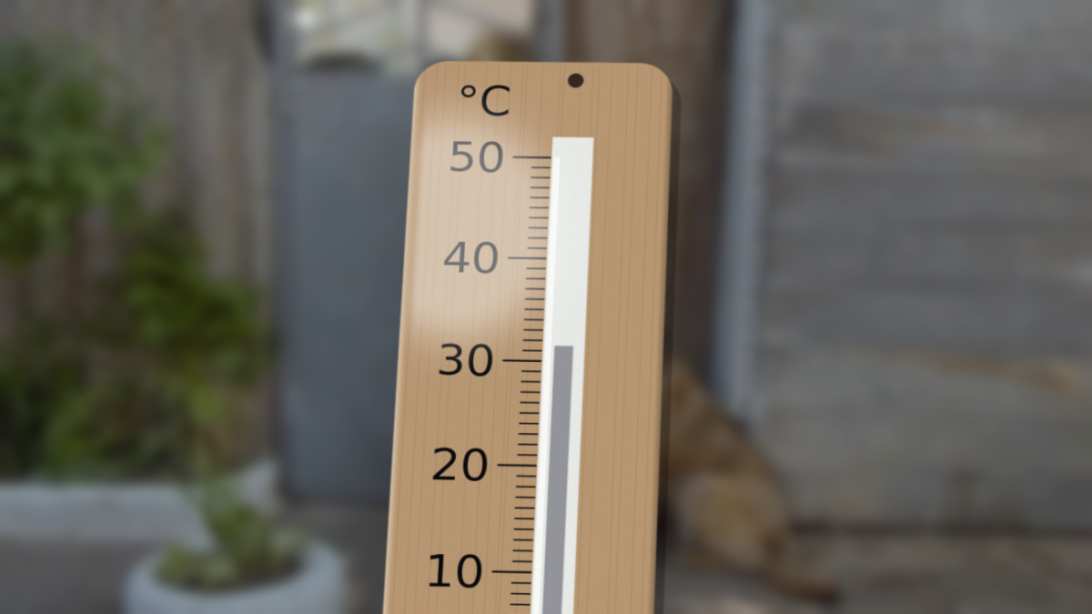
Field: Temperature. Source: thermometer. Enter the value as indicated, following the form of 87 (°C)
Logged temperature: 31.5 (°C)
